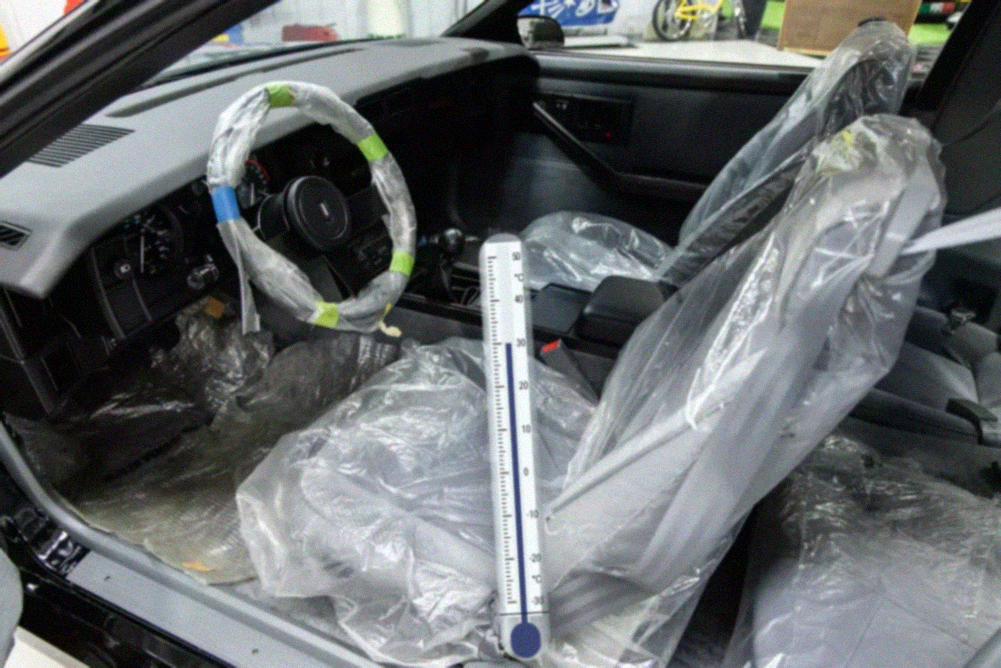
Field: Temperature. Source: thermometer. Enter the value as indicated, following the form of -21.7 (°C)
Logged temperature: 30 (°C)
